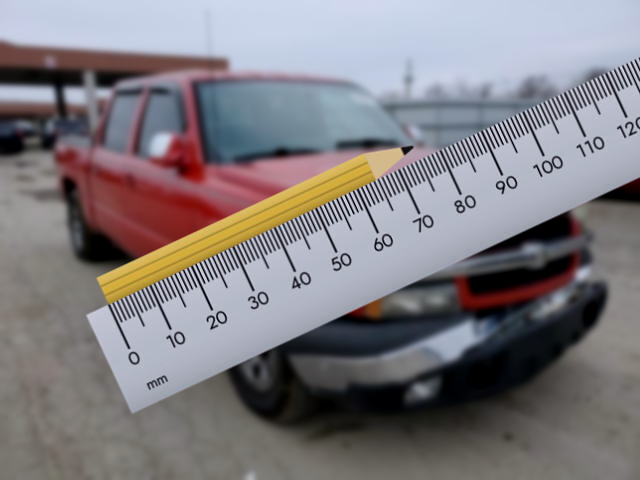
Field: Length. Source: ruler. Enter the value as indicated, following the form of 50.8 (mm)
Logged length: 75 (mm)
